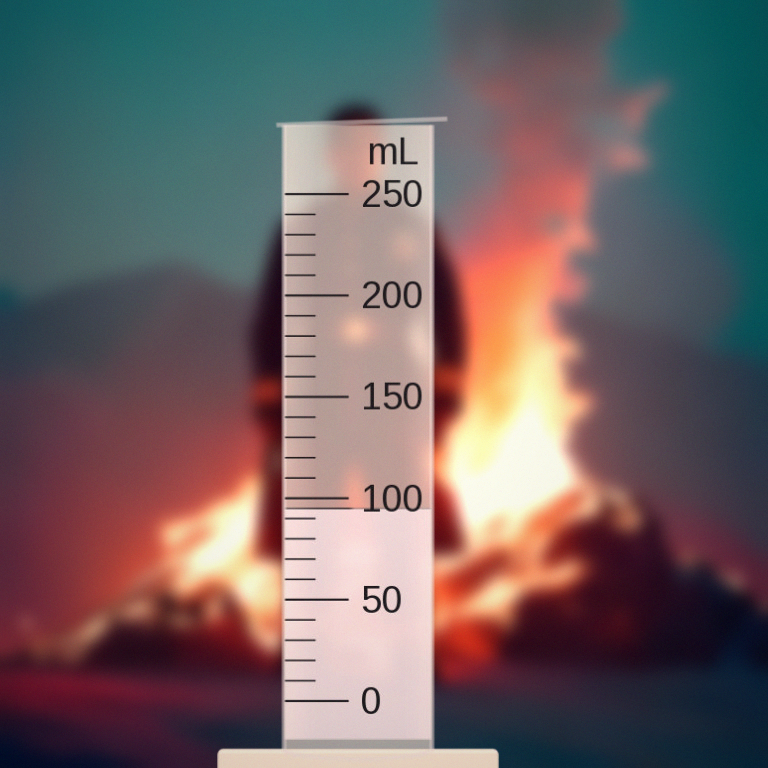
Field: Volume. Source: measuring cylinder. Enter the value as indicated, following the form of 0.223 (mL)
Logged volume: 95 (mL)
